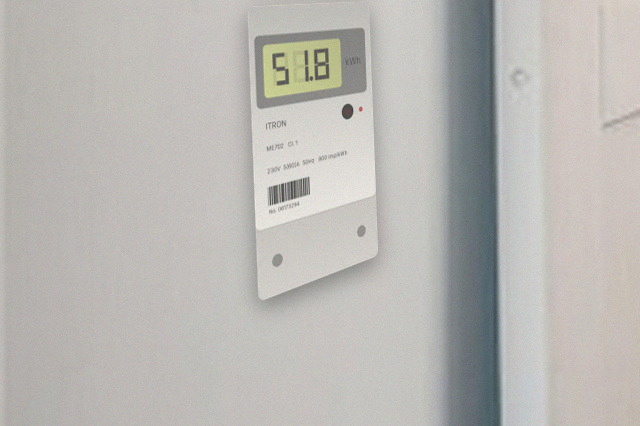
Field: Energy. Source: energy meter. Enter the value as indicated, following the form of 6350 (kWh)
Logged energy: 51.8 (kWh)
